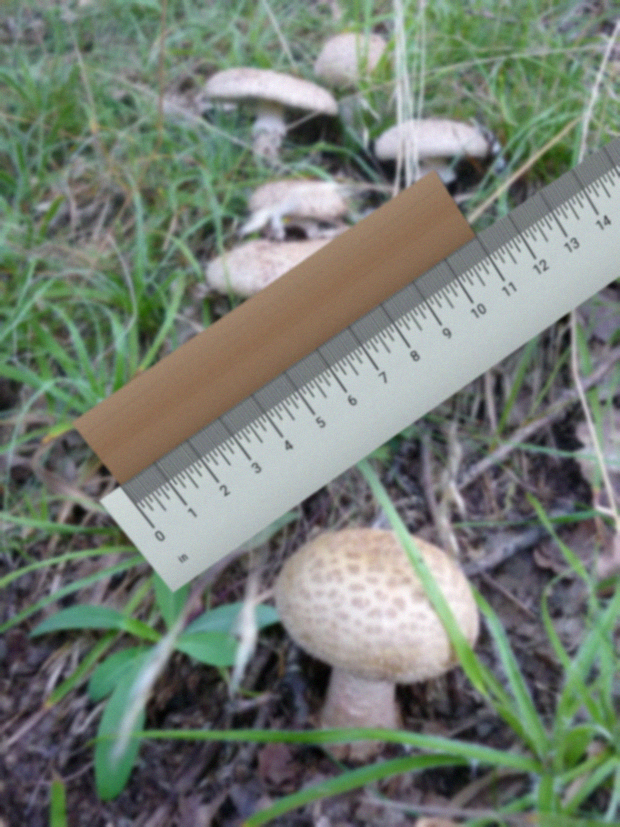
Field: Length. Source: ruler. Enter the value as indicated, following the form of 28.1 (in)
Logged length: 11 (in)
